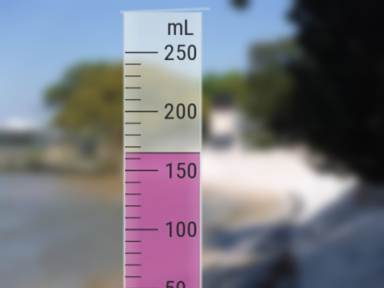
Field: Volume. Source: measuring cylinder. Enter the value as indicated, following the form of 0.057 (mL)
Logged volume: 165 (mL)
